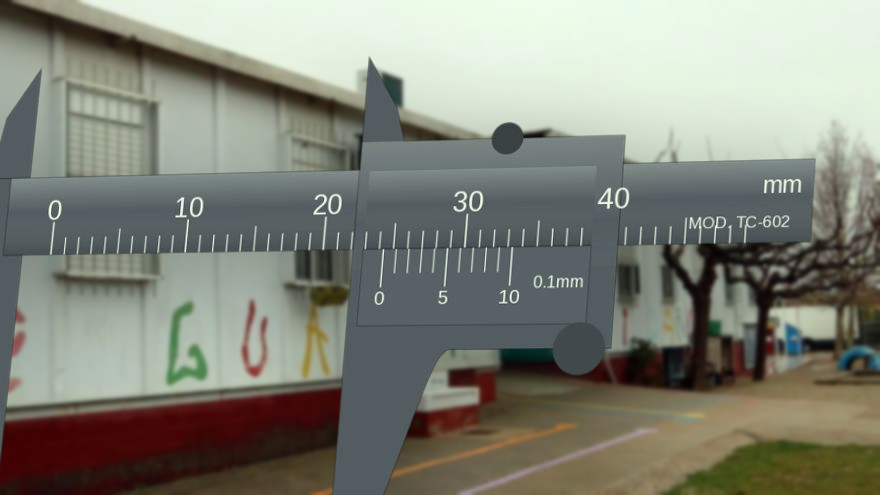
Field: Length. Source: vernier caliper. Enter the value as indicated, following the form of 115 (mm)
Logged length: 24.3 (mm)
